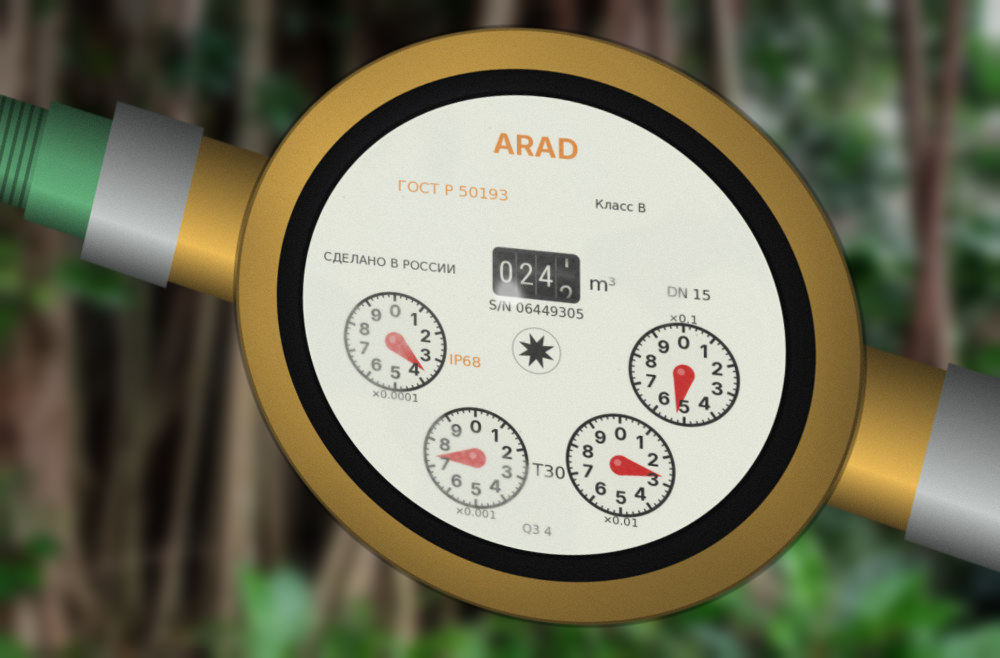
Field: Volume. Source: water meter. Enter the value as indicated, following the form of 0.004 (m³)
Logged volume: 241.5273 (m³)
